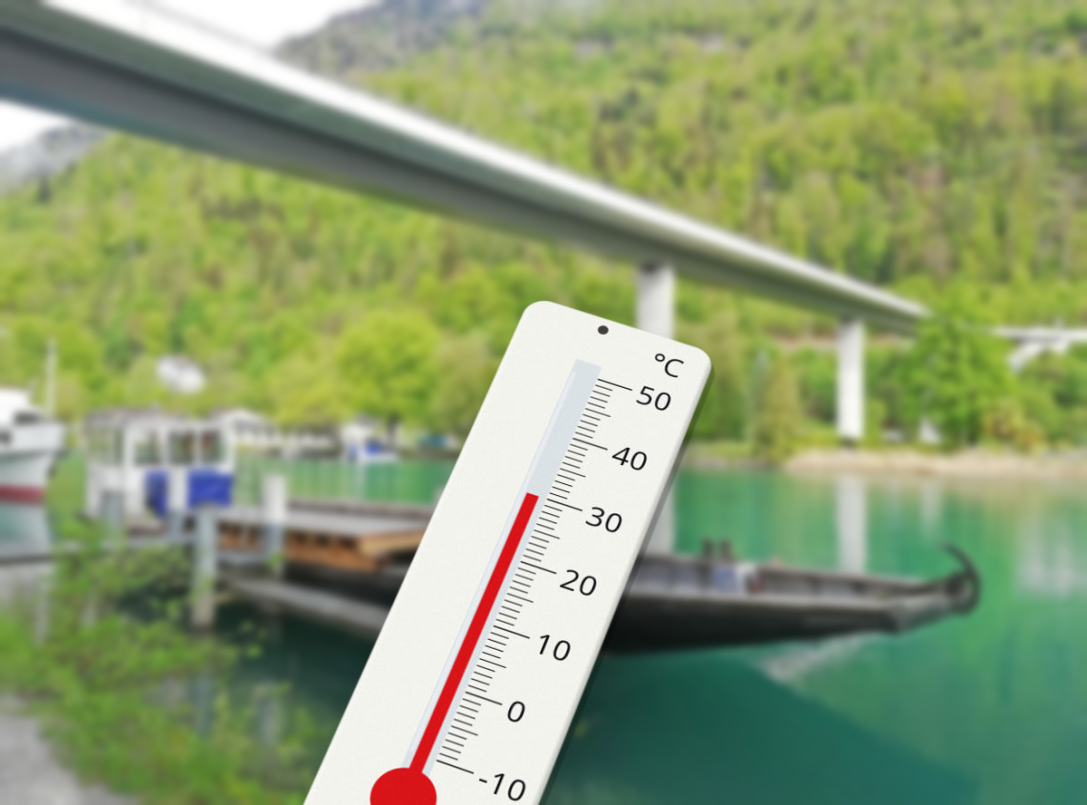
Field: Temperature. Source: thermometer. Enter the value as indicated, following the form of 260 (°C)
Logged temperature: 30 (°C)
